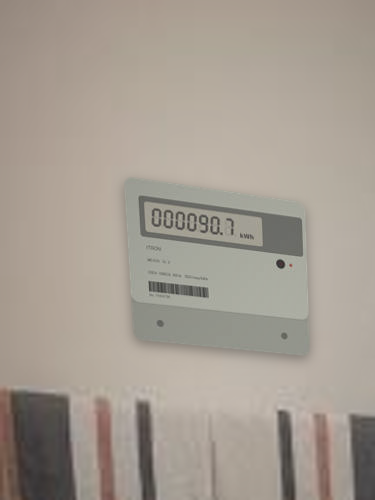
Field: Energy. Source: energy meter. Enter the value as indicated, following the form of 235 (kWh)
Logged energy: 90.7 (kWh)
